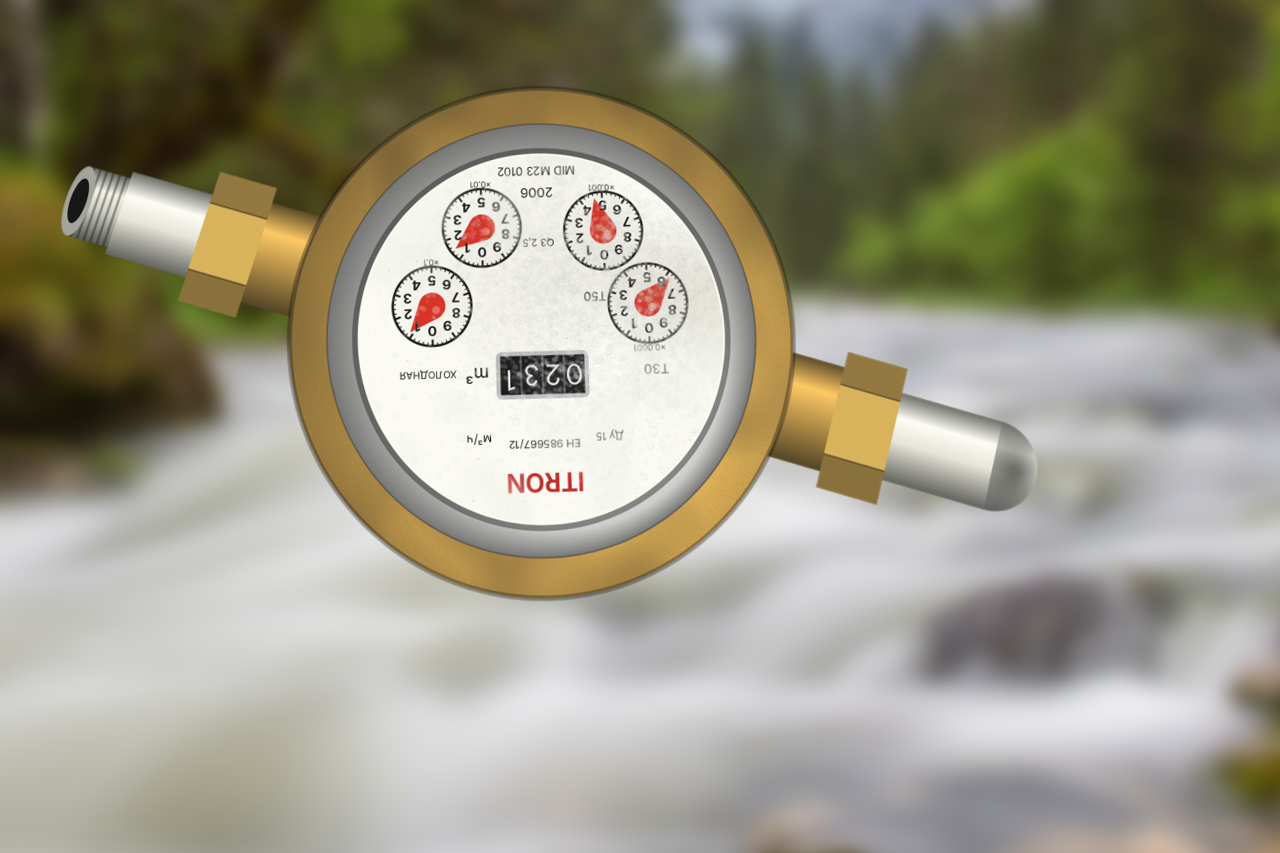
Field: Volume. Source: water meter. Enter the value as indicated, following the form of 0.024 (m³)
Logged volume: 231.1146 (m³)
